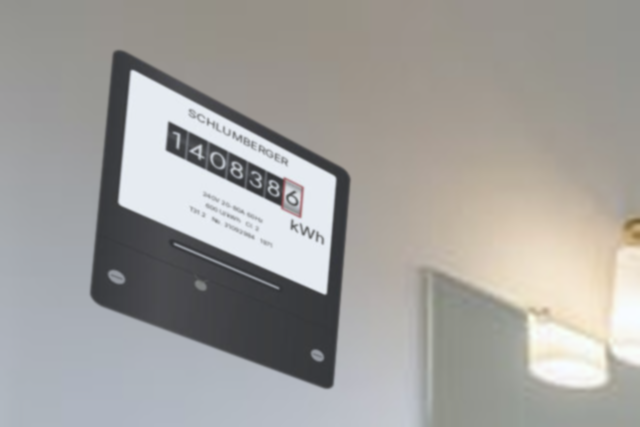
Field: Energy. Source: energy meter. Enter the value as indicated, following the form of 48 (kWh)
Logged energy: 140838.6 (kWh)
